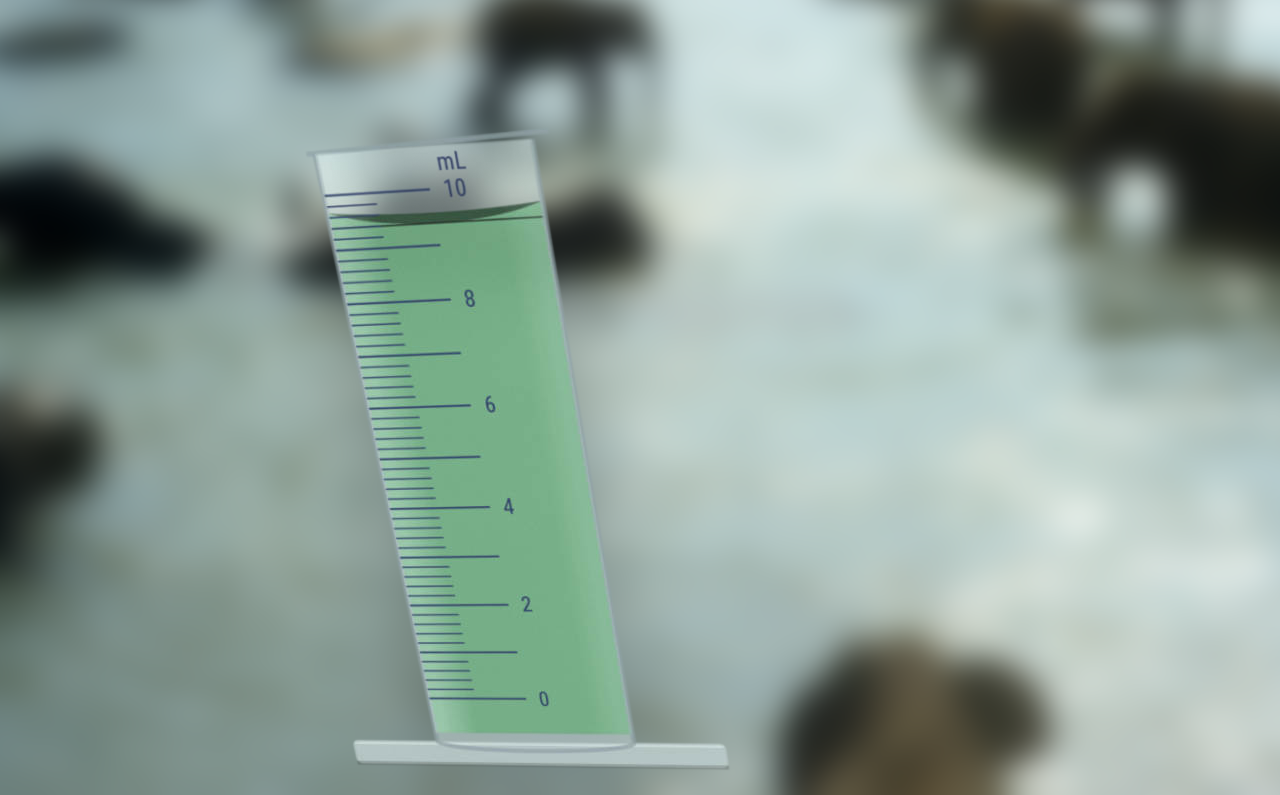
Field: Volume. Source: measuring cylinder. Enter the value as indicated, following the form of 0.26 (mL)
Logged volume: 9.4 (mL)
